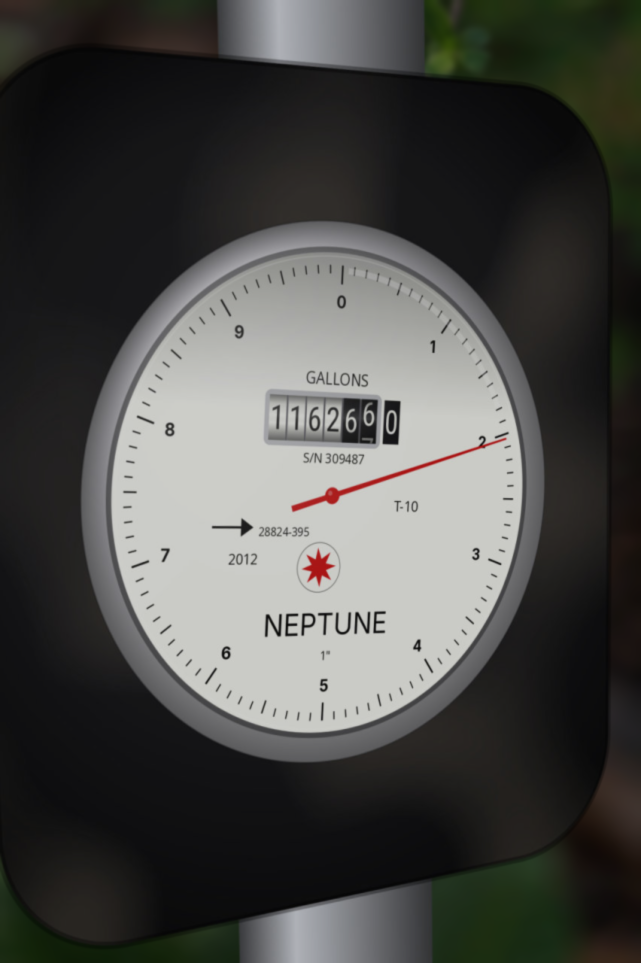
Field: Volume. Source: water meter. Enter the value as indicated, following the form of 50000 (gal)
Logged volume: 1162662.0 (gal)
